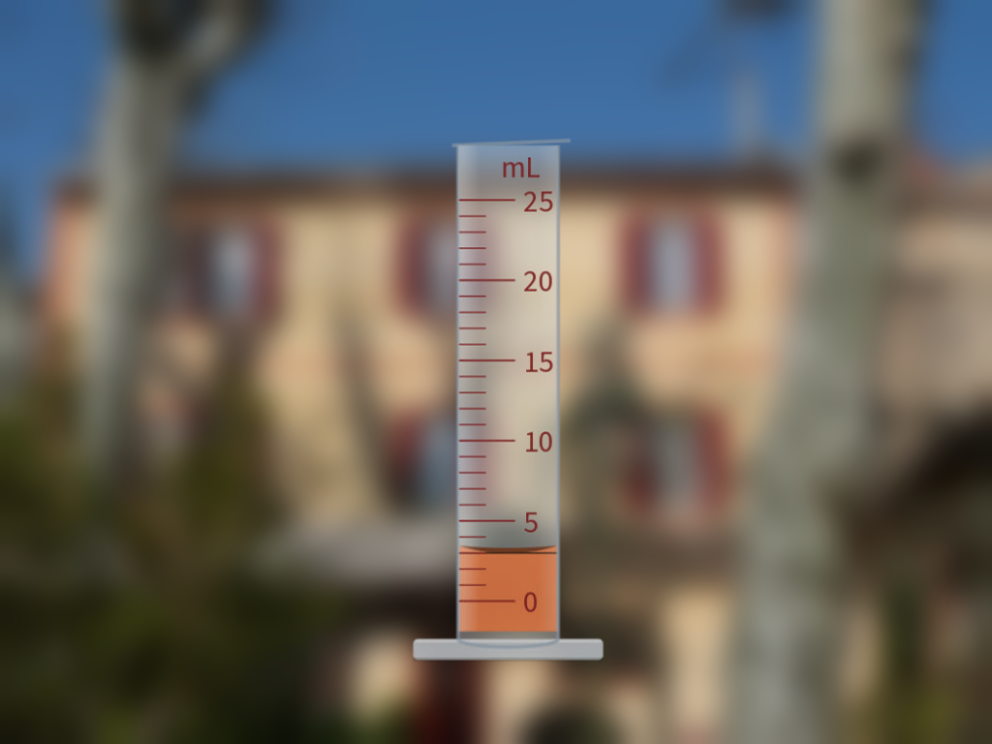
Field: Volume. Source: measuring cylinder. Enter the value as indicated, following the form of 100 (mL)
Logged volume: 3 (mL)
